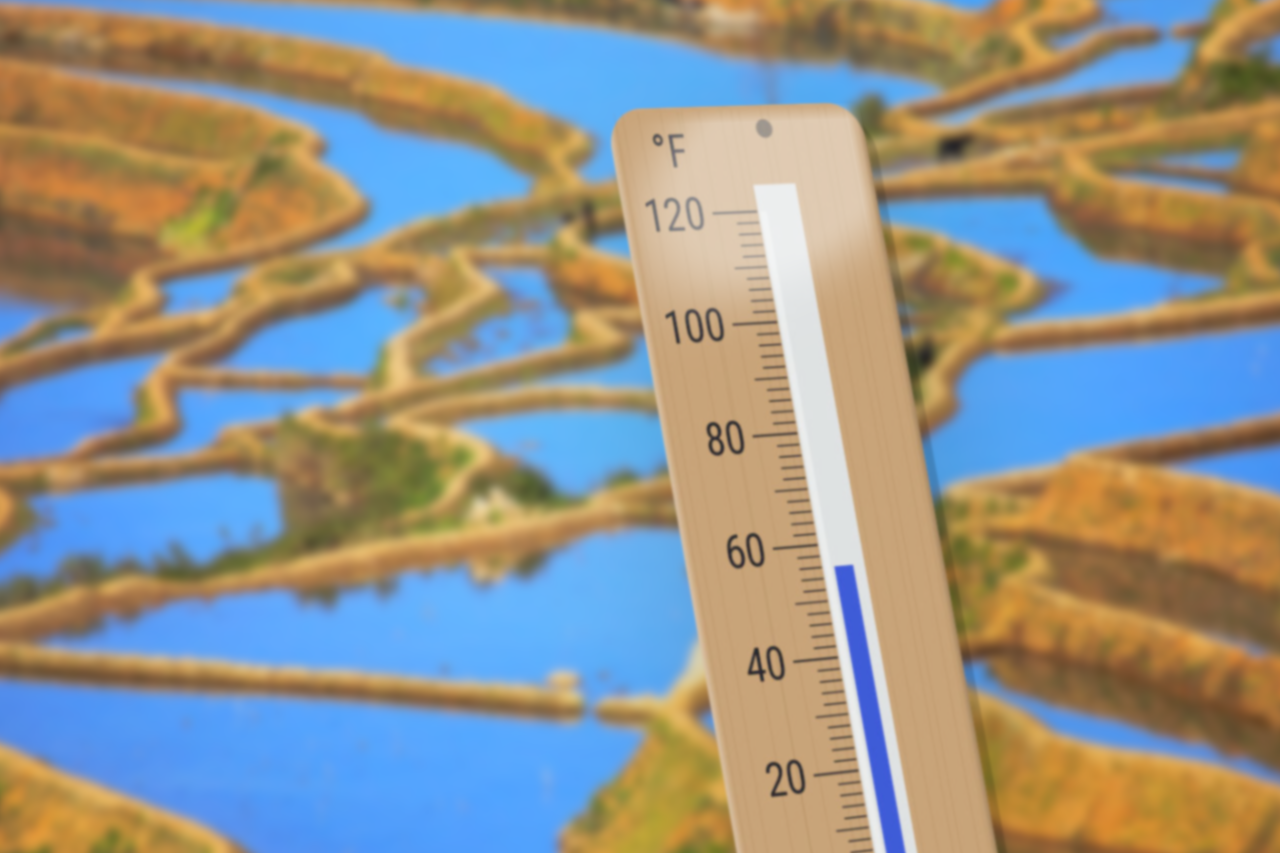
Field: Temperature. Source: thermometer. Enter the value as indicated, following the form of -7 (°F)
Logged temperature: 56 (°F)
